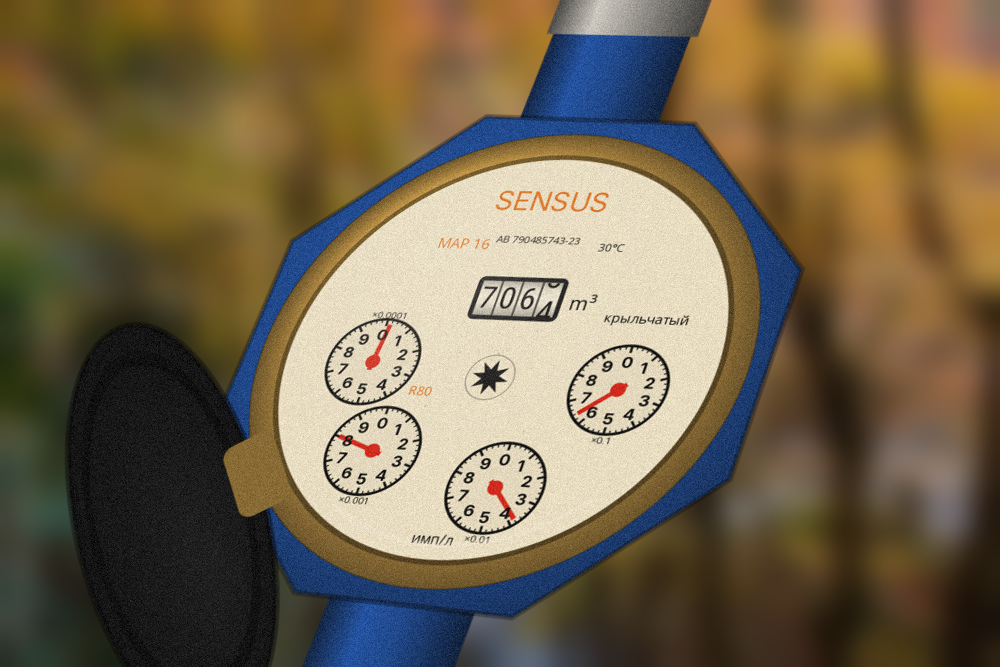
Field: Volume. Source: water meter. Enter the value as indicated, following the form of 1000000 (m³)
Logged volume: 7063.6380 (m³)
